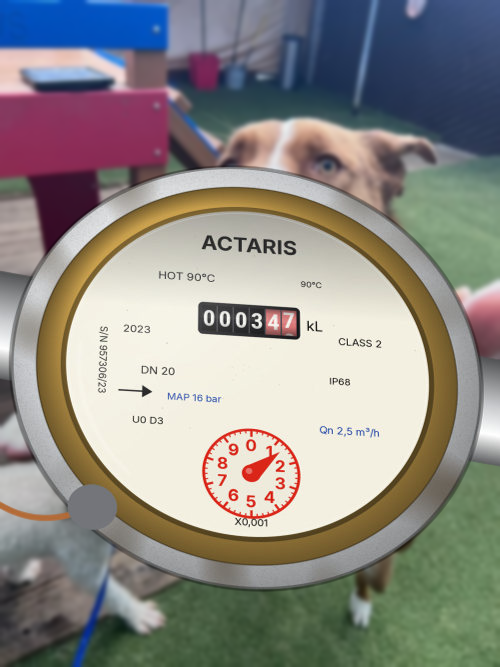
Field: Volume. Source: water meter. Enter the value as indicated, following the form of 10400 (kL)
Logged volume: 3.471 (kL)
